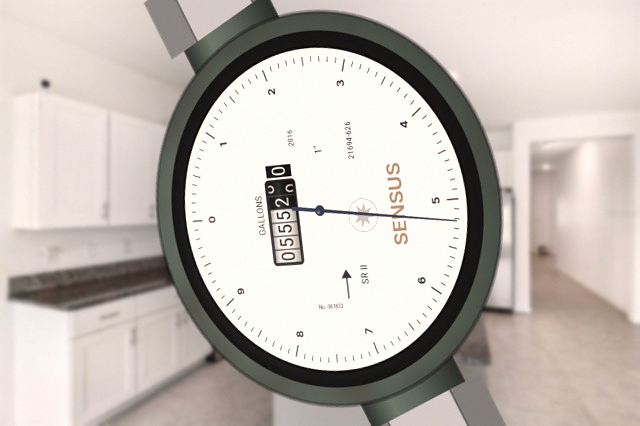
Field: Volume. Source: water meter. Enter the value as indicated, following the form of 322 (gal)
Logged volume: 555285.2 (gal)
